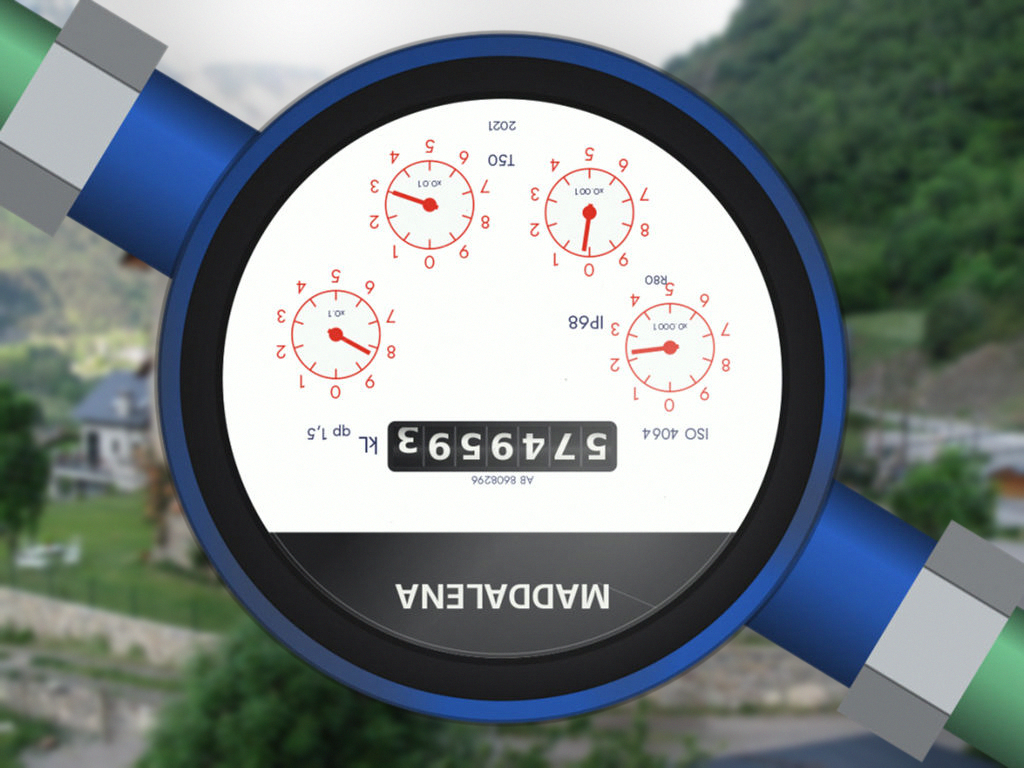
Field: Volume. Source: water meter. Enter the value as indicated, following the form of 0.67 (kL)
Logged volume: 5749592.8302 (kL)
